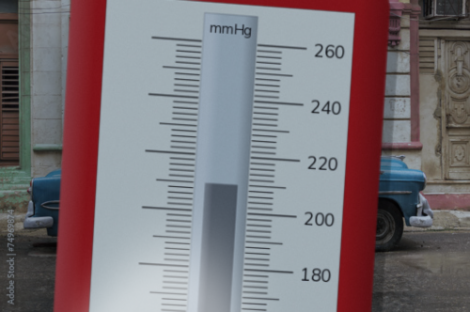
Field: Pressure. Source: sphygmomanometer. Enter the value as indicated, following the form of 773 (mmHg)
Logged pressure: 210 (mmHg)
